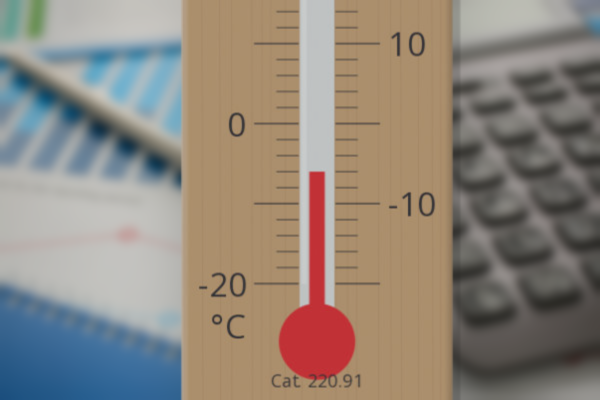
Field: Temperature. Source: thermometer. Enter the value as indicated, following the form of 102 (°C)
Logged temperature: -6 (°C)
